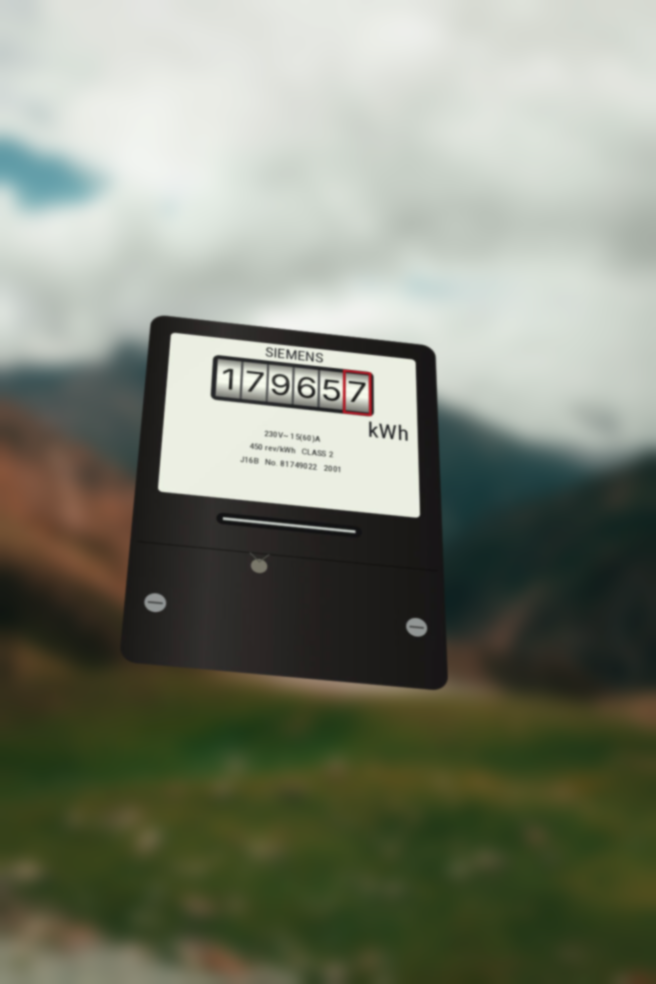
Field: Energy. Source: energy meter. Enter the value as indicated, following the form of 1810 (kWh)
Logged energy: 17965.7 (kWh)
